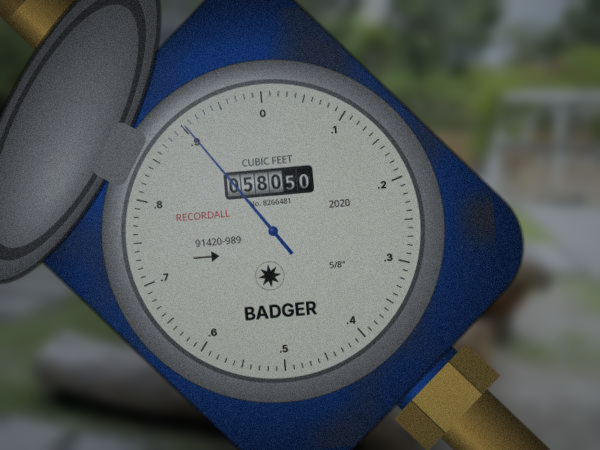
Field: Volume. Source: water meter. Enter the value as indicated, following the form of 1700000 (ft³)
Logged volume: 58049.90 (ft³)
